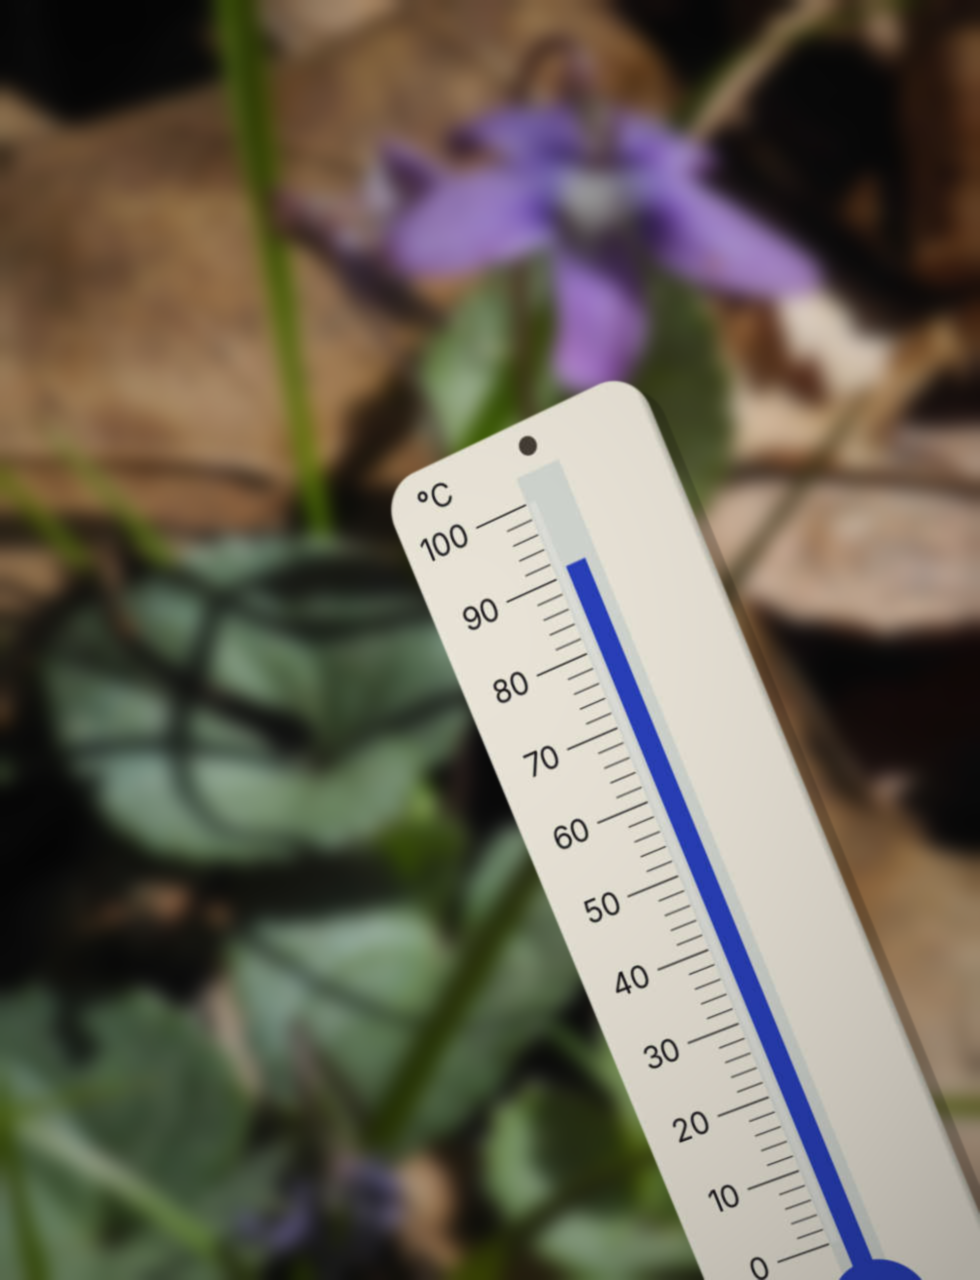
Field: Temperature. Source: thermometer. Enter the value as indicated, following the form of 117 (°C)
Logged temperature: 91 (°C)
